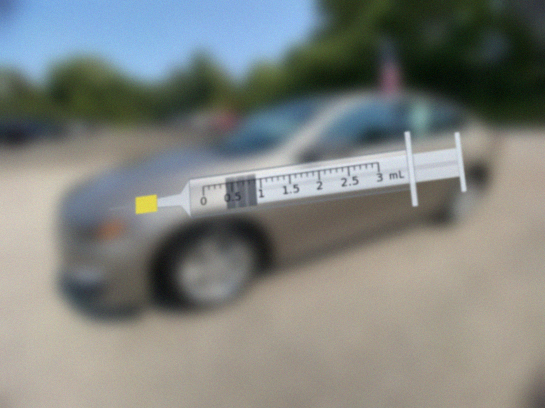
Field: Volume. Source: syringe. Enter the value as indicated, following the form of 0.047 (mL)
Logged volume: 0.4 (mL)
